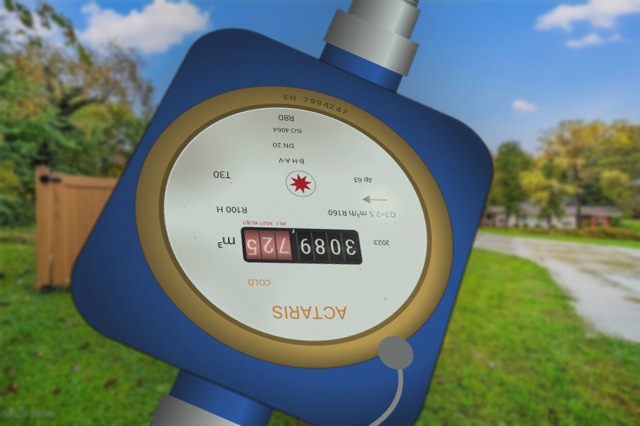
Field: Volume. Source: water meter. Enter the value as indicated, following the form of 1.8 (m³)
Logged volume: 3089.725 (m³)
